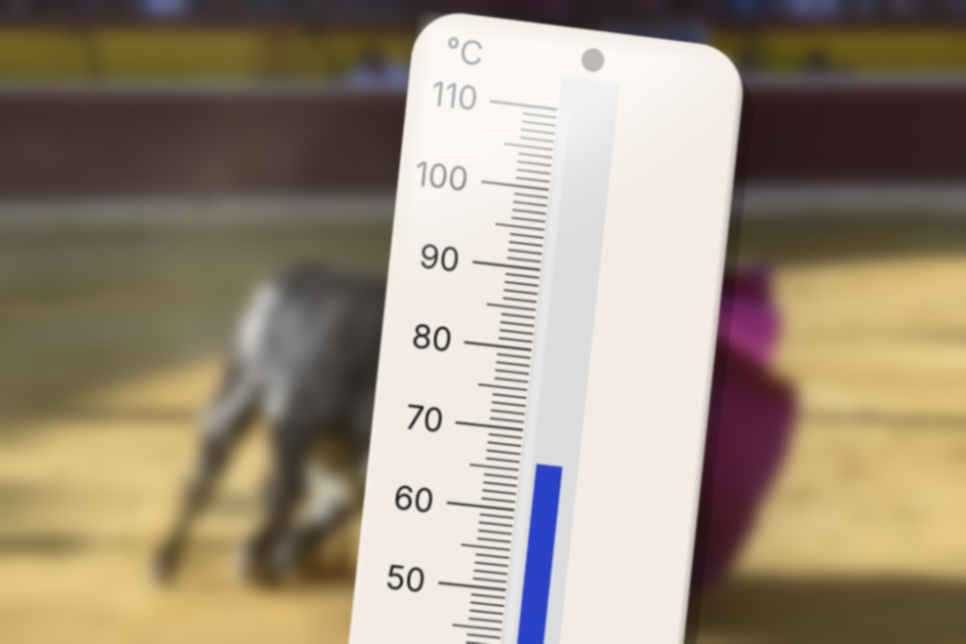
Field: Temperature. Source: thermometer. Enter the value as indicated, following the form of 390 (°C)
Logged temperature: 66 (°C)
